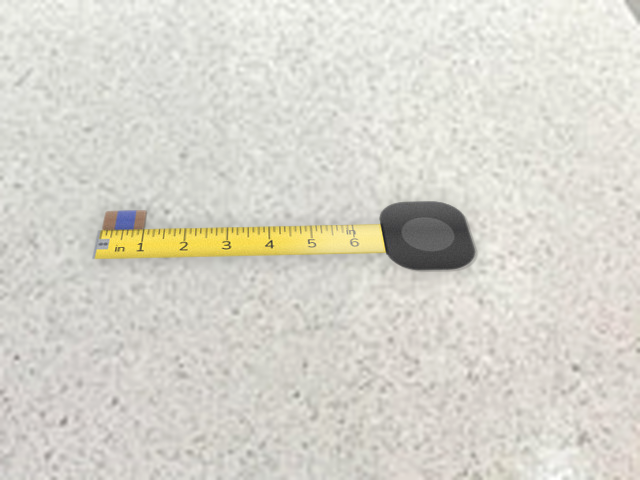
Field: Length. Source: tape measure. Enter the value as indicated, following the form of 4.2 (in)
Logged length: 1 (in)
